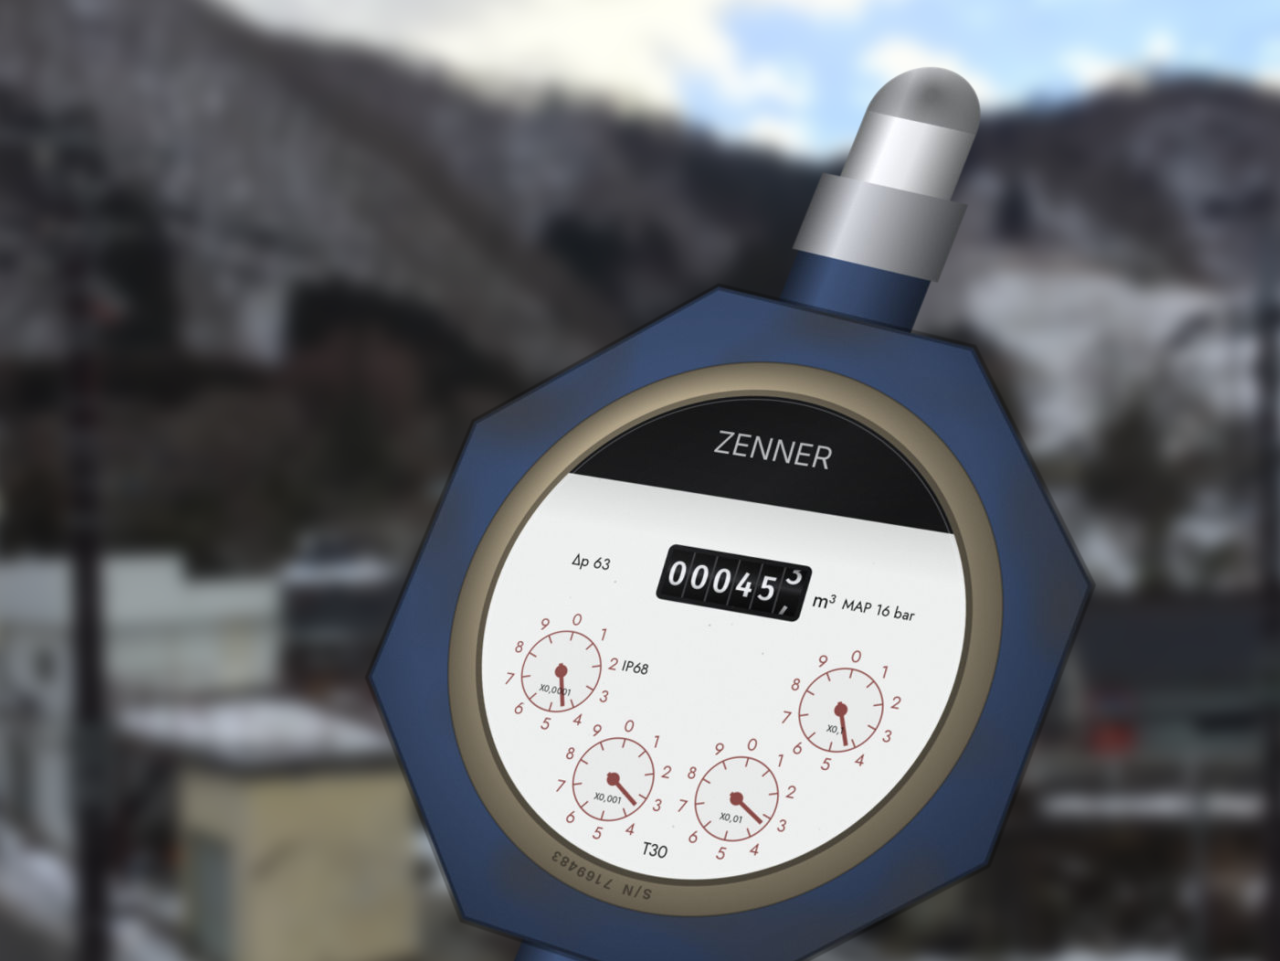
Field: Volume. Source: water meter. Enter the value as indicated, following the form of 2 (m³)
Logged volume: 453.4334 (m³)
